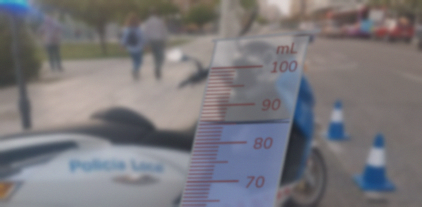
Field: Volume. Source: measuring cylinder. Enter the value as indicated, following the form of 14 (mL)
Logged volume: 85 (mL)
